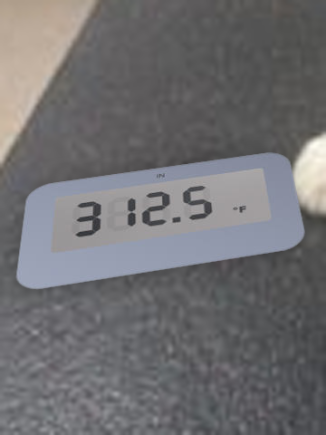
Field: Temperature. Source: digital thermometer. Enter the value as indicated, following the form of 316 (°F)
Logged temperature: 312.5 (°F)
